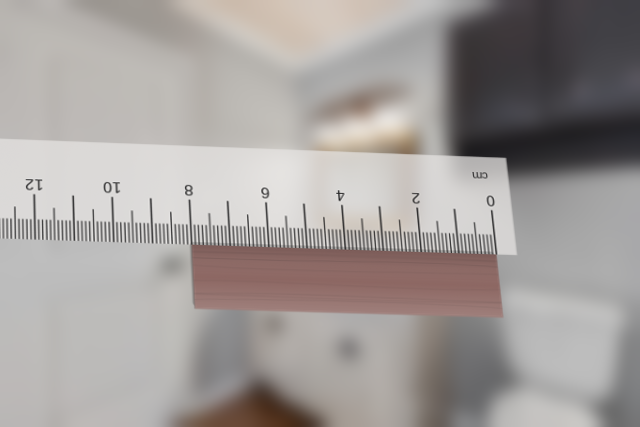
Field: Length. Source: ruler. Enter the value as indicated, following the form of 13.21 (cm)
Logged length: 8 (cm)
